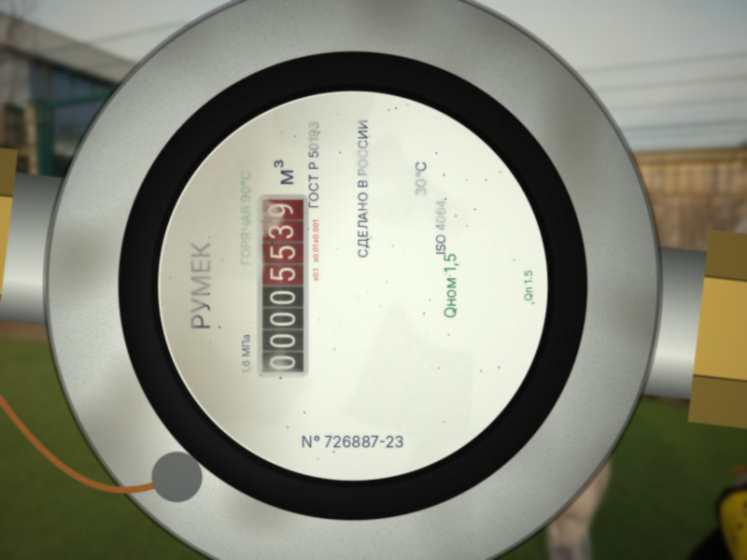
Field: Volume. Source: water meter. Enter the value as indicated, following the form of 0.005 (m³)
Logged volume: 0.5539 (m³)
